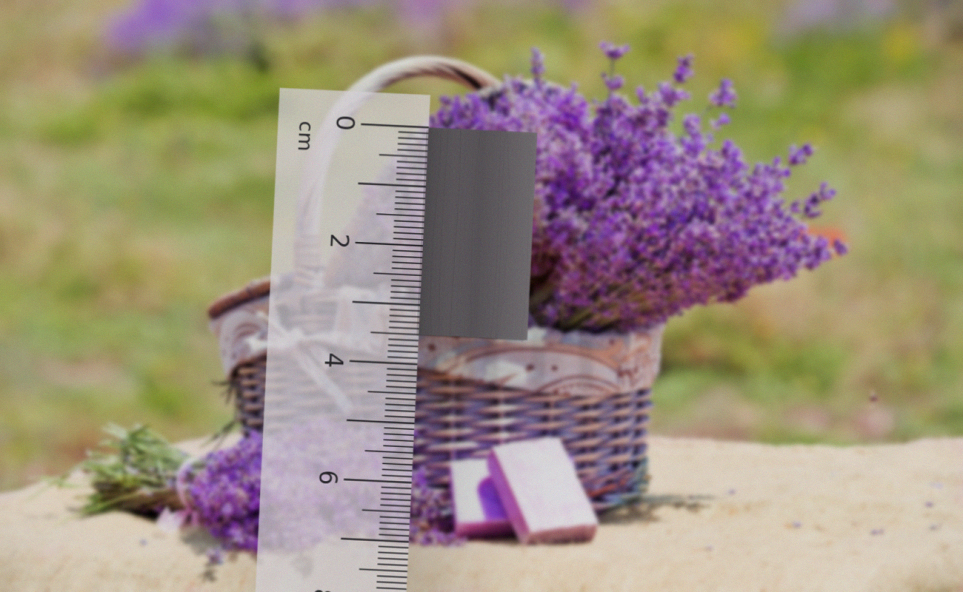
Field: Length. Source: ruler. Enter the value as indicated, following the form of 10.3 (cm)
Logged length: 3.5 (cm)
